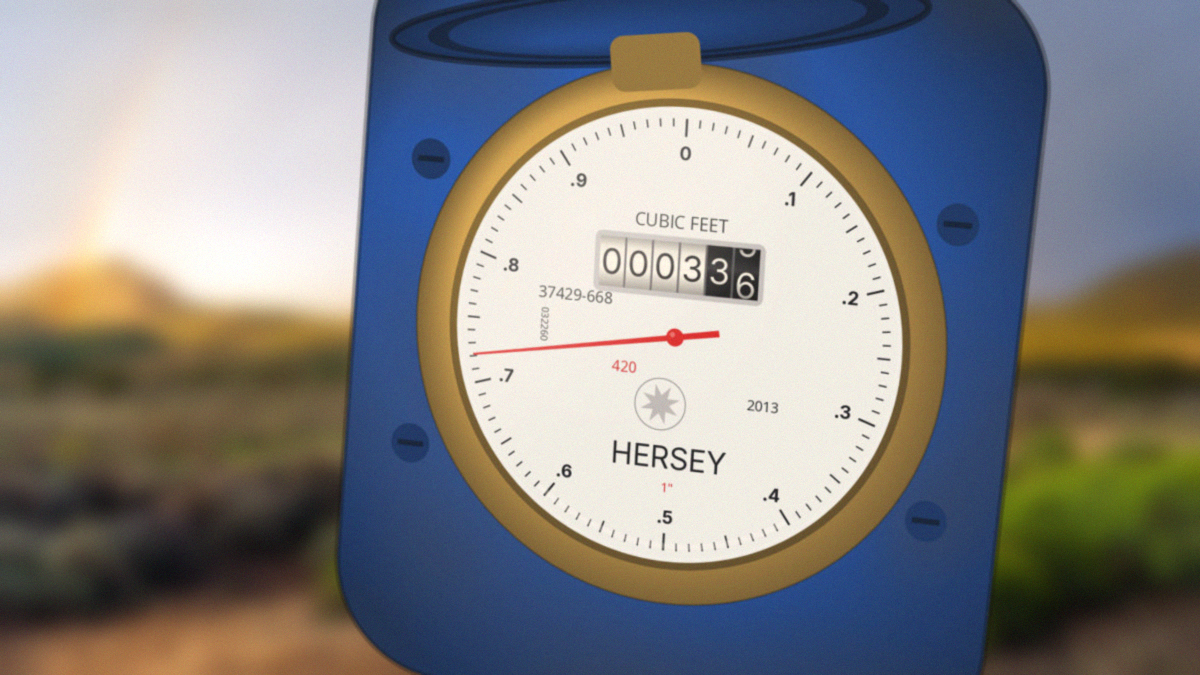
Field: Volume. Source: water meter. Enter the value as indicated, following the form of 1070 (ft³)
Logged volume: 335.72 (ft³)
